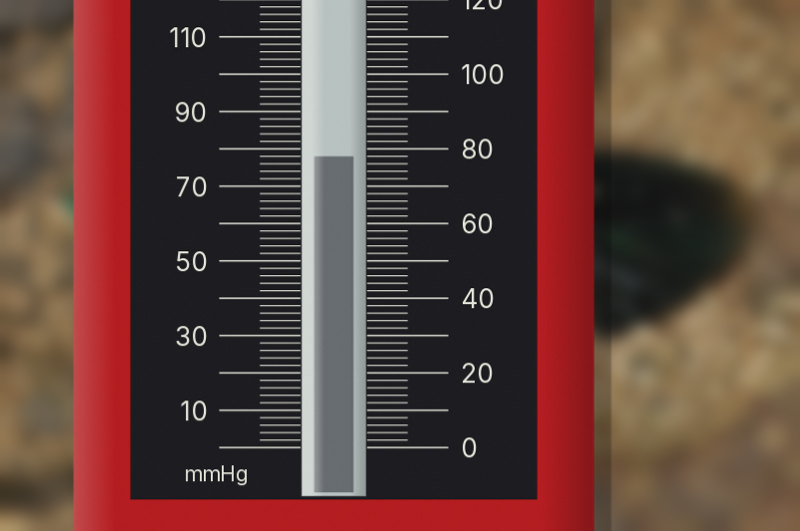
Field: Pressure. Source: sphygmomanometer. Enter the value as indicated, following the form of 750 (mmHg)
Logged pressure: 78 (mmHg)
